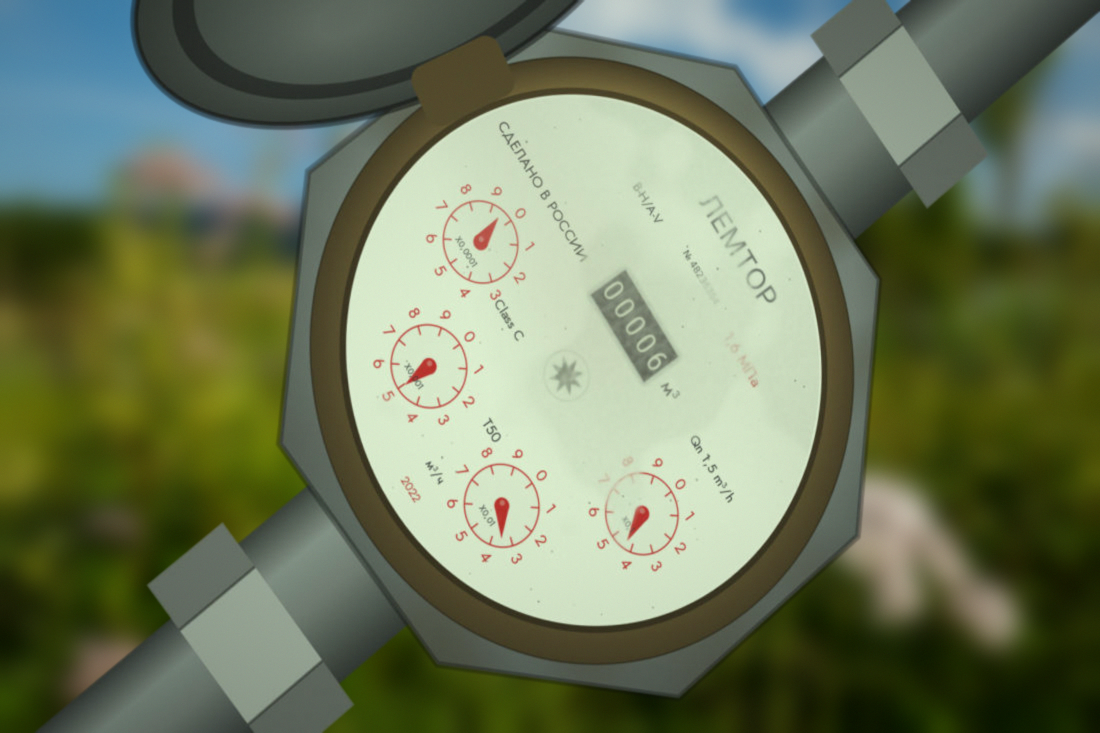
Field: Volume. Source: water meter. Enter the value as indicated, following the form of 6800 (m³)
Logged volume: 6.4349 (m³)
